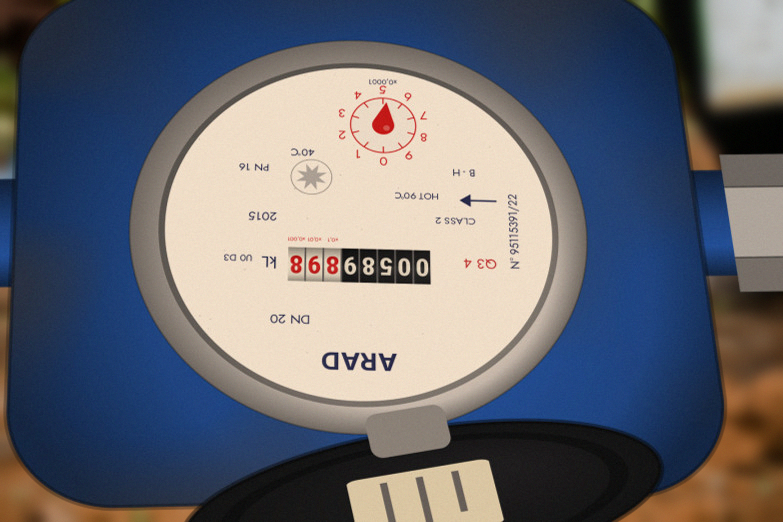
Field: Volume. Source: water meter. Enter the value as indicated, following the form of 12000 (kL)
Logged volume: 589.8985 (kL)
